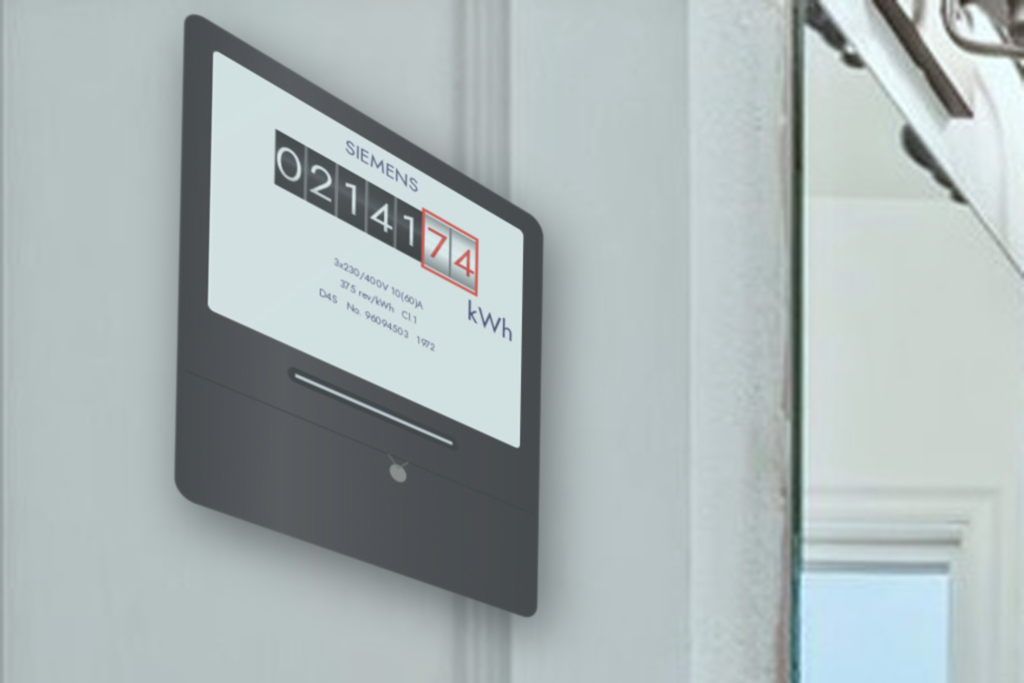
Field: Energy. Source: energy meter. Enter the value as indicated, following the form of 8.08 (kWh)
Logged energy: 2141.74 (kWh)
